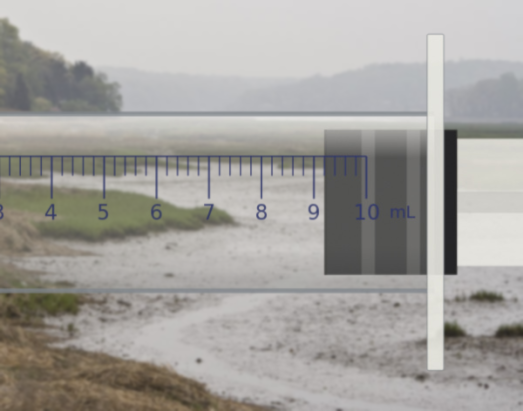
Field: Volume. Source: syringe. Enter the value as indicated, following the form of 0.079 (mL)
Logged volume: 9.2 (mL)
